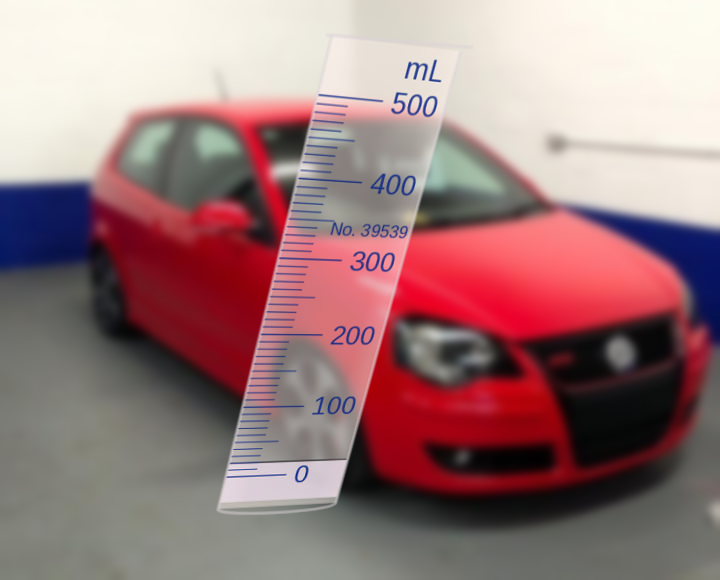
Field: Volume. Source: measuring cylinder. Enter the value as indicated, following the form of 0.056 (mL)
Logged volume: 20 (mL)
